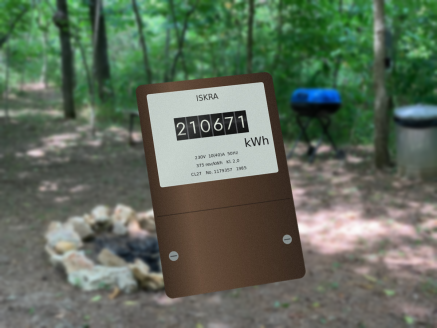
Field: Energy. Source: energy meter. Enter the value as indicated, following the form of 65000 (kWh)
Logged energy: 210671 (kWh)
